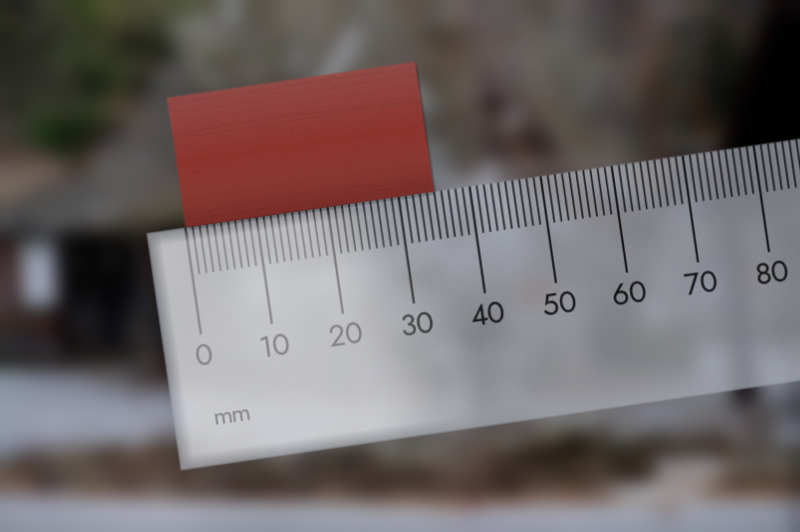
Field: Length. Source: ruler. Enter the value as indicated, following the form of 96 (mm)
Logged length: 35 (mm)
